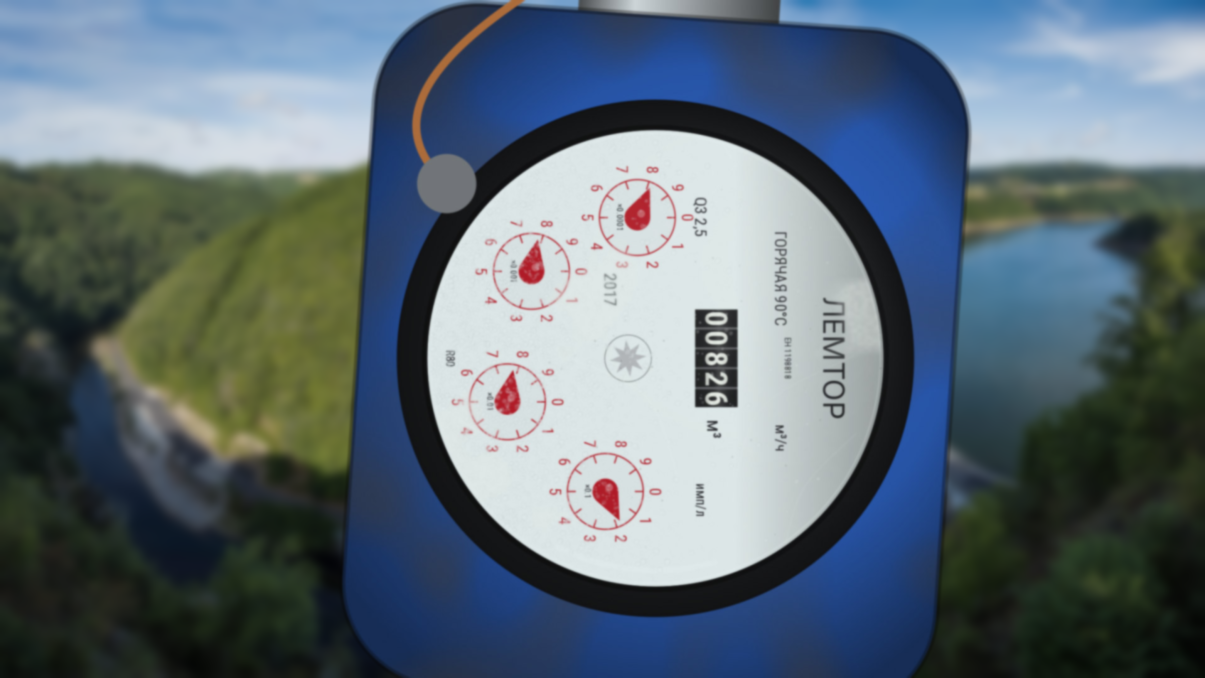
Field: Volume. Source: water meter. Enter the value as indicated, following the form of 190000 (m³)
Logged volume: 826.1778 (m³)
